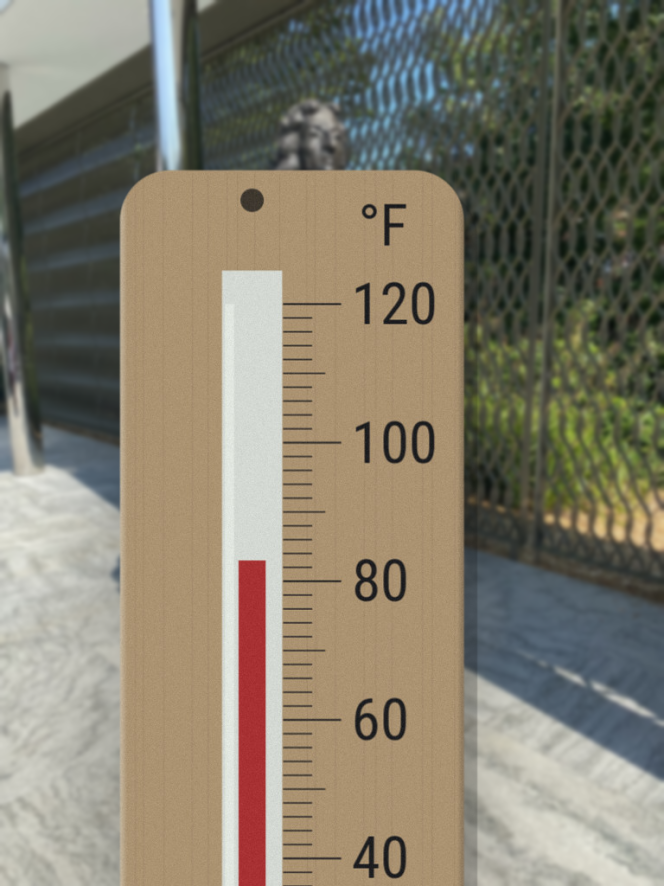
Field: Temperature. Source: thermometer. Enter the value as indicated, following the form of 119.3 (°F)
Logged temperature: 83 (°F)
